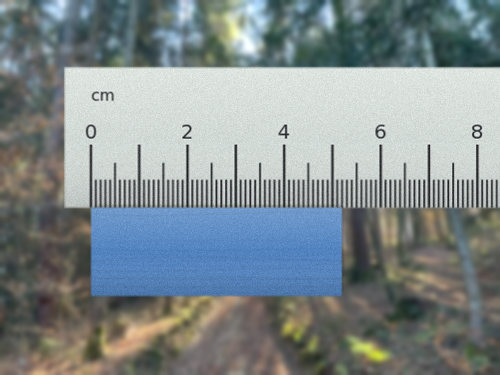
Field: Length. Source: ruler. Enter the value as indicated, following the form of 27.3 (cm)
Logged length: 5.2 (cm)
